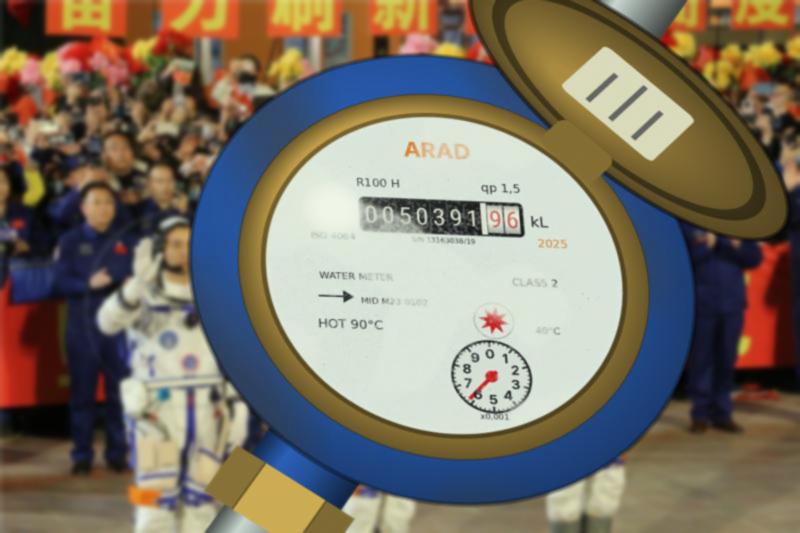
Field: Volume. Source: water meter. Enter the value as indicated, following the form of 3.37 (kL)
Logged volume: 50391.966 (kL)
